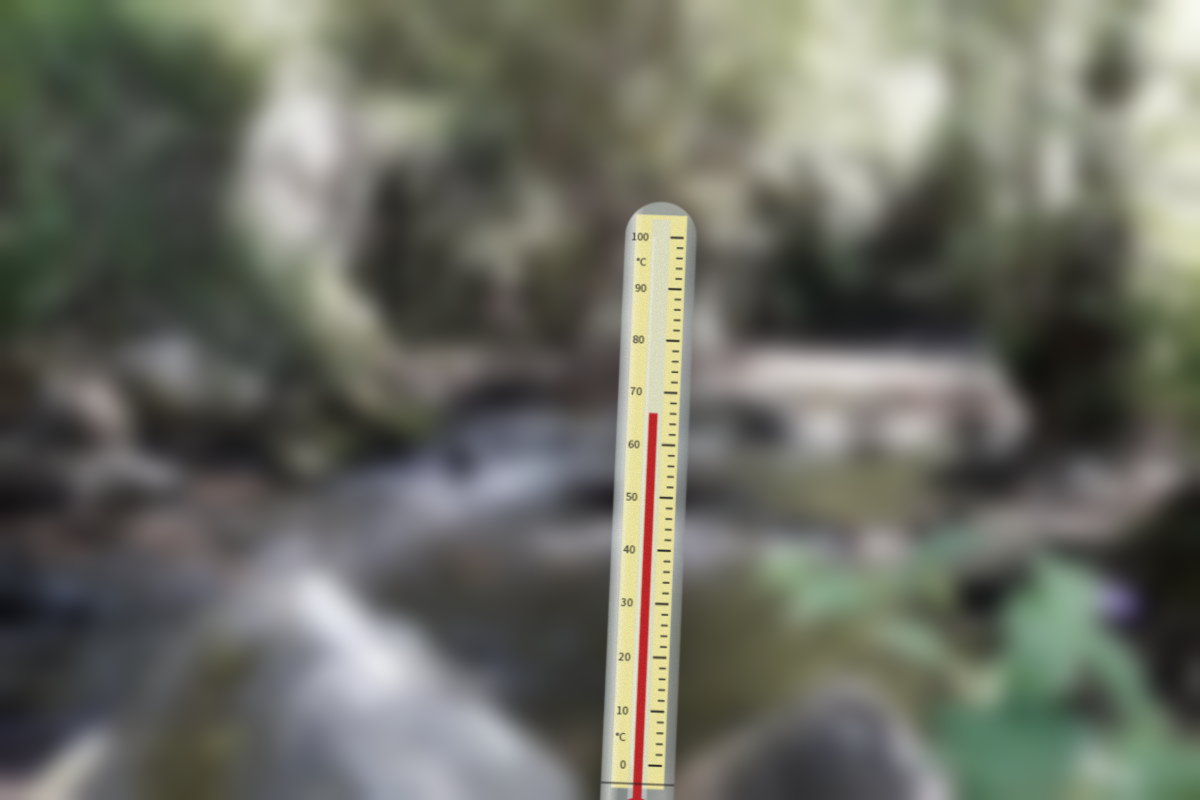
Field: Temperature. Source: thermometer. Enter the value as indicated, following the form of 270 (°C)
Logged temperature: 66 (°C)
